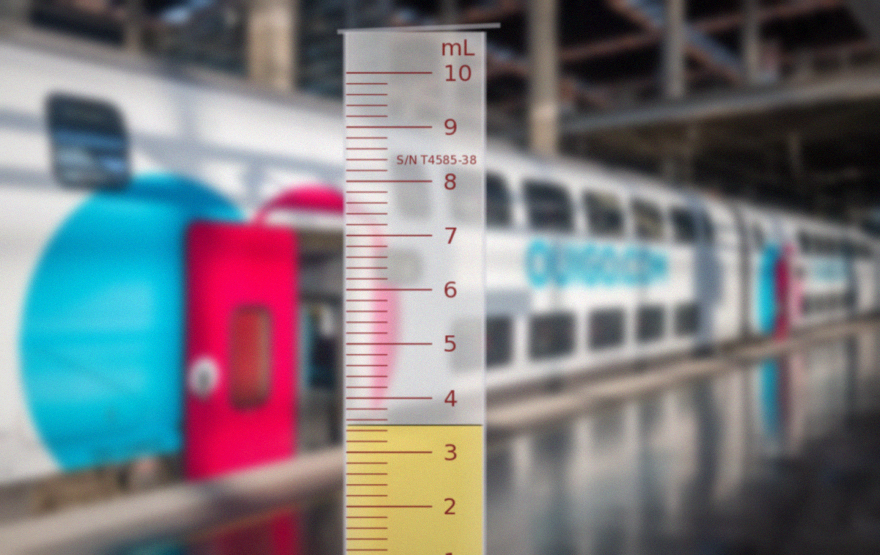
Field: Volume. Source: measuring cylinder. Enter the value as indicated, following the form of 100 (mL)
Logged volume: 3.5 (mL)
